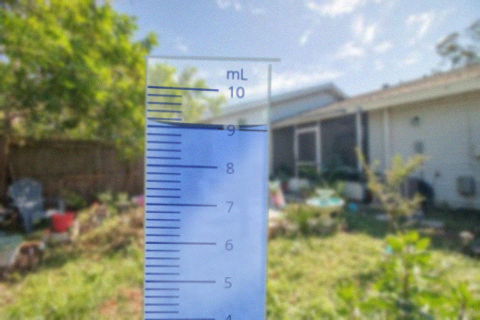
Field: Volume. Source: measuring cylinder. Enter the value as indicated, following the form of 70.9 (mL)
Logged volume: 9 (mL)
